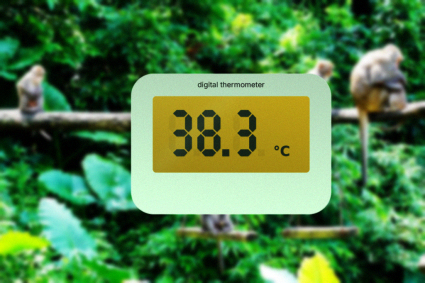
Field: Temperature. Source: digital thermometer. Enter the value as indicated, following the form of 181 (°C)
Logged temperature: 38.3 (°C)
